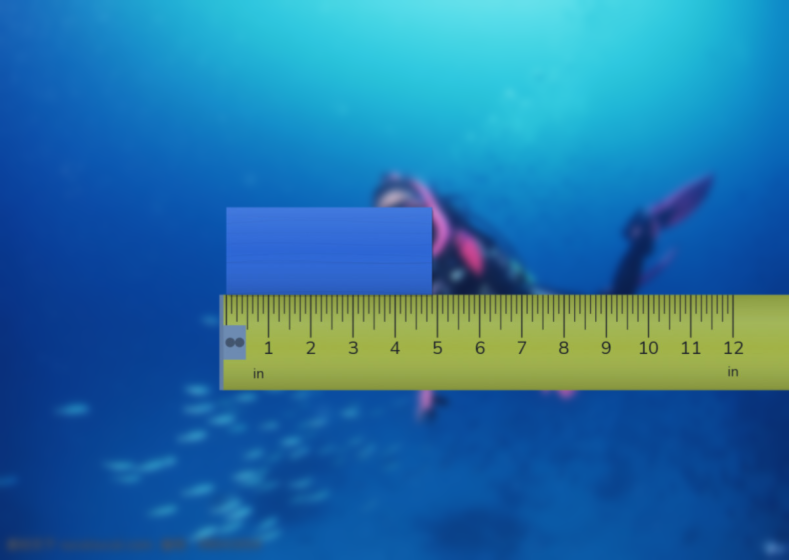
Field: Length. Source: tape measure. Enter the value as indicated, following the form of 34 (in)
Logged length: 4.875 (in)
